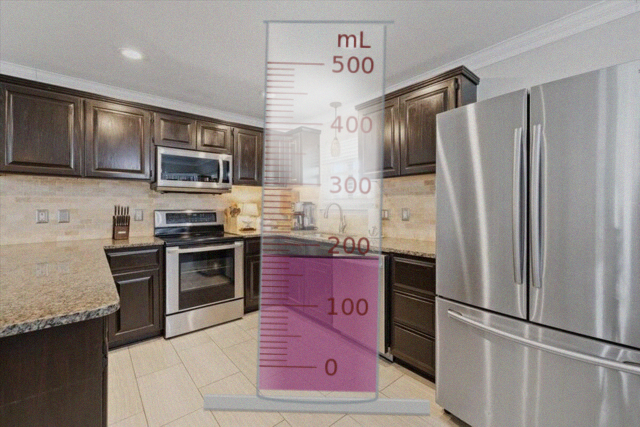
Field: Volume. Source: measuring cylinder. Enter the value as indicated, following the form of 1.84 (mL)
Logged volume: 180 (mL)
